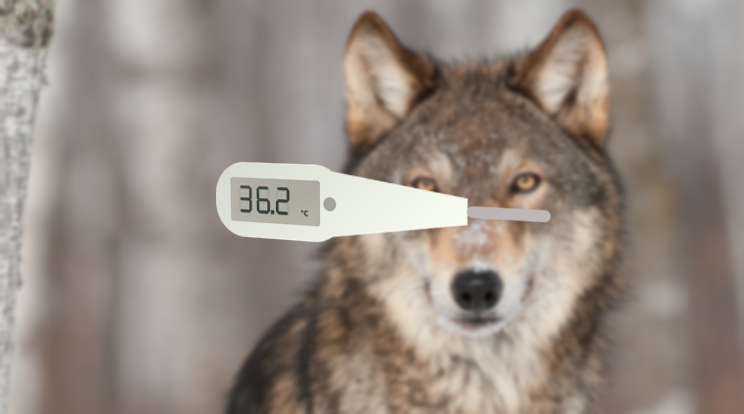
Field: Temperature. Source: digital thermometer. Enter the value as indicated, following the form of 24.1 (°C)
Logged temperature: 36.2 (°C)
